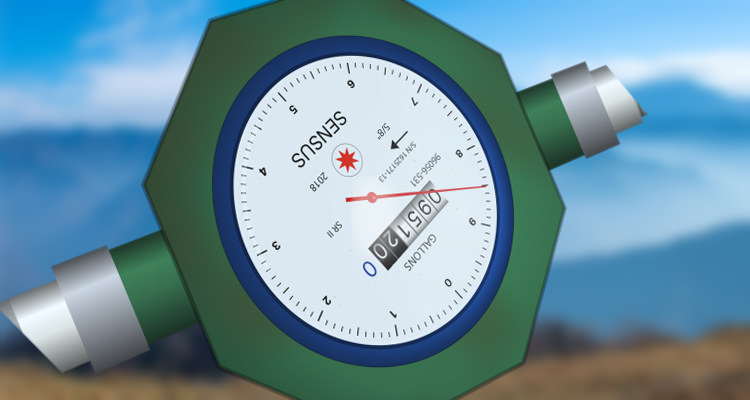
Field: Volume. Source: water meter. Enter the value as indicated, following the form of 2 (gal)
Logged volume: 951198.5 (gal)
